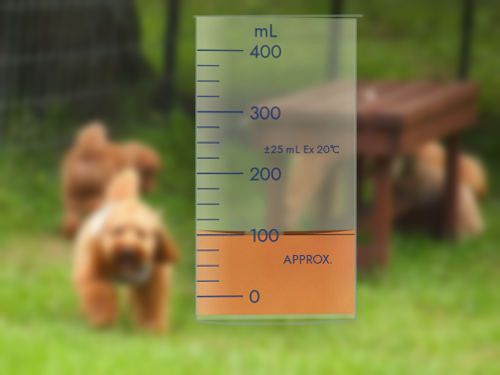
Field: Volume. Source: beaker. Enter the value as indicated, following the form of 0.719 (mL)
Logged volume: 100 (mL)
